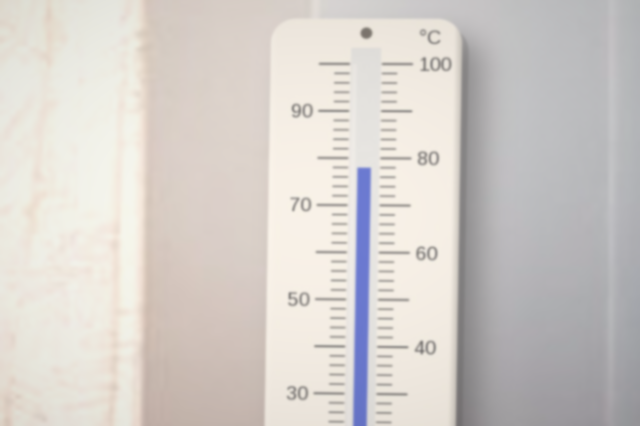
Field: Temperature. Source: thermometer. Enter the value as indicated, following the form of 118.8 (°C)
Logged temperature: 78 (°C)
